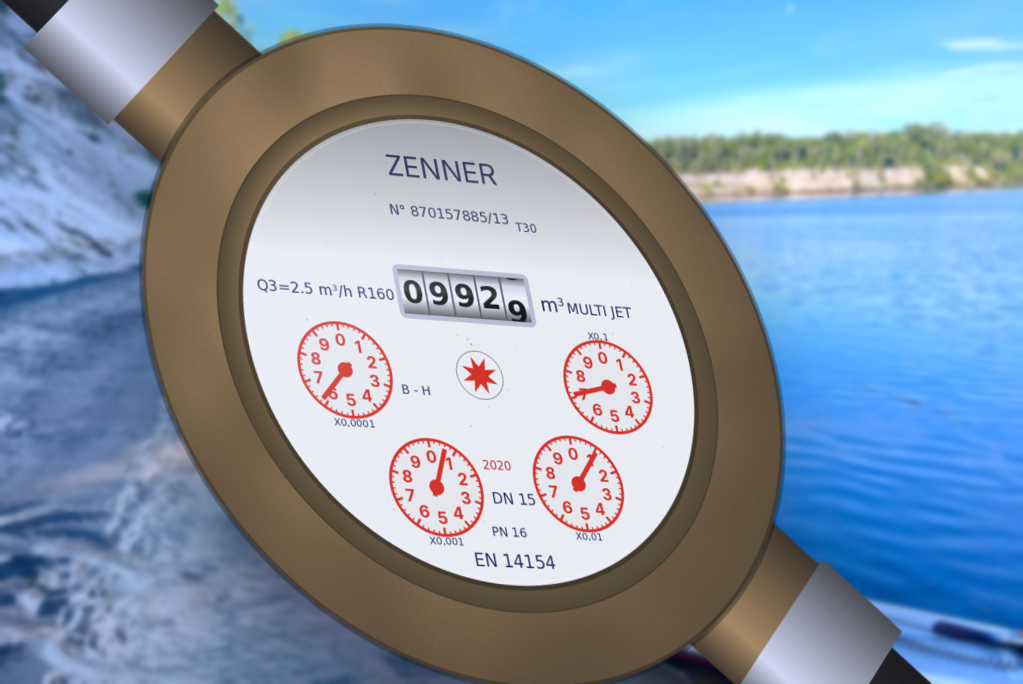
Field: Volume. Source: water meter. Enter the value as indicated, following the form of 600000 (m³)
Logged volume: 9928.7106 (m³)
